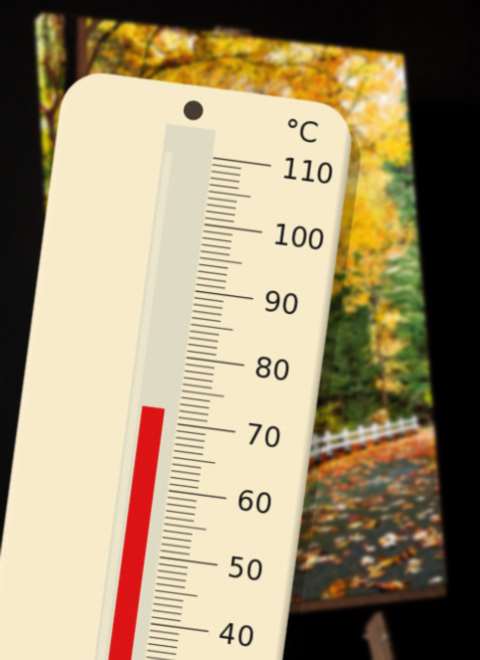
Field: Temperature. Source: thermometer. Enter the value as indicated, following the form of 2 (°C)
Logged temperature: 72 (°C)
